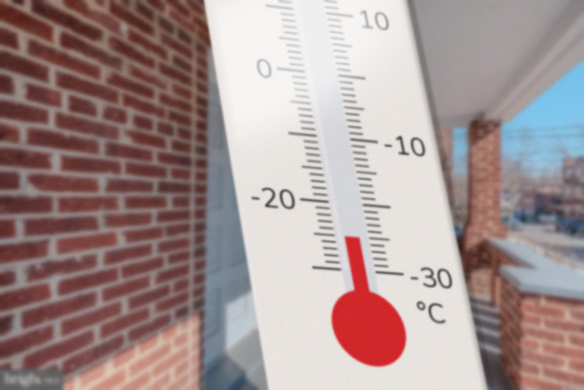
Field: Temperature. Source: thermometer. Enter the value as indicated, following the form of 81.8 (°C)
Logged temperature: -25 (°C)
